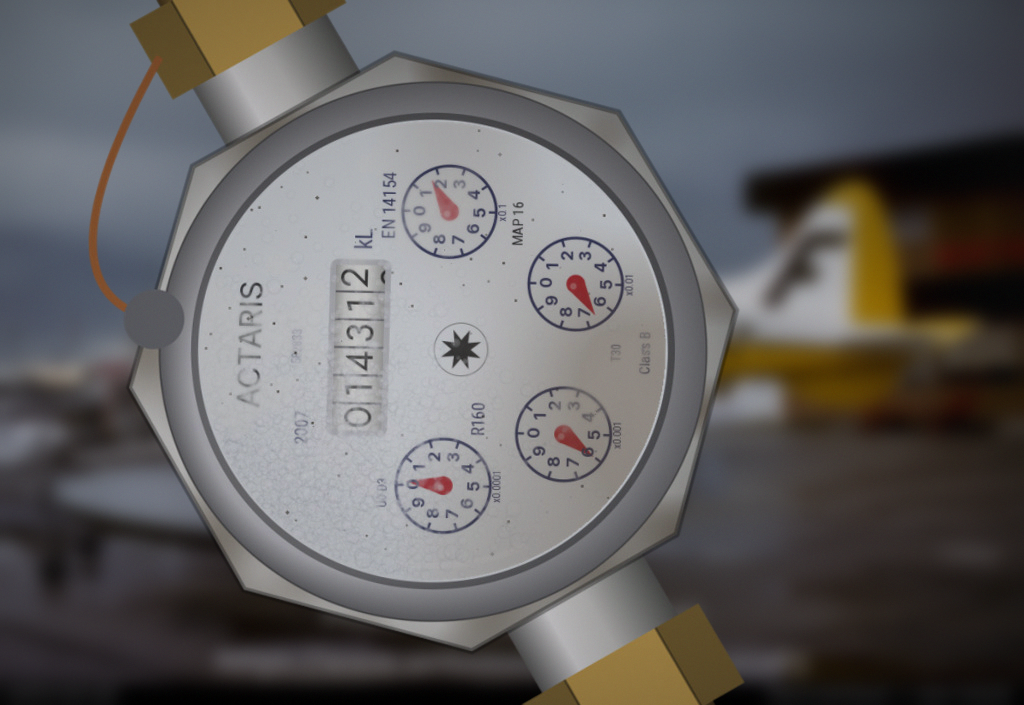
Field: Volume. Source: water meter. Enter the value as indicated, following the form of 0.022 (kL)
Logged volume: 14312.1660 (kL)
